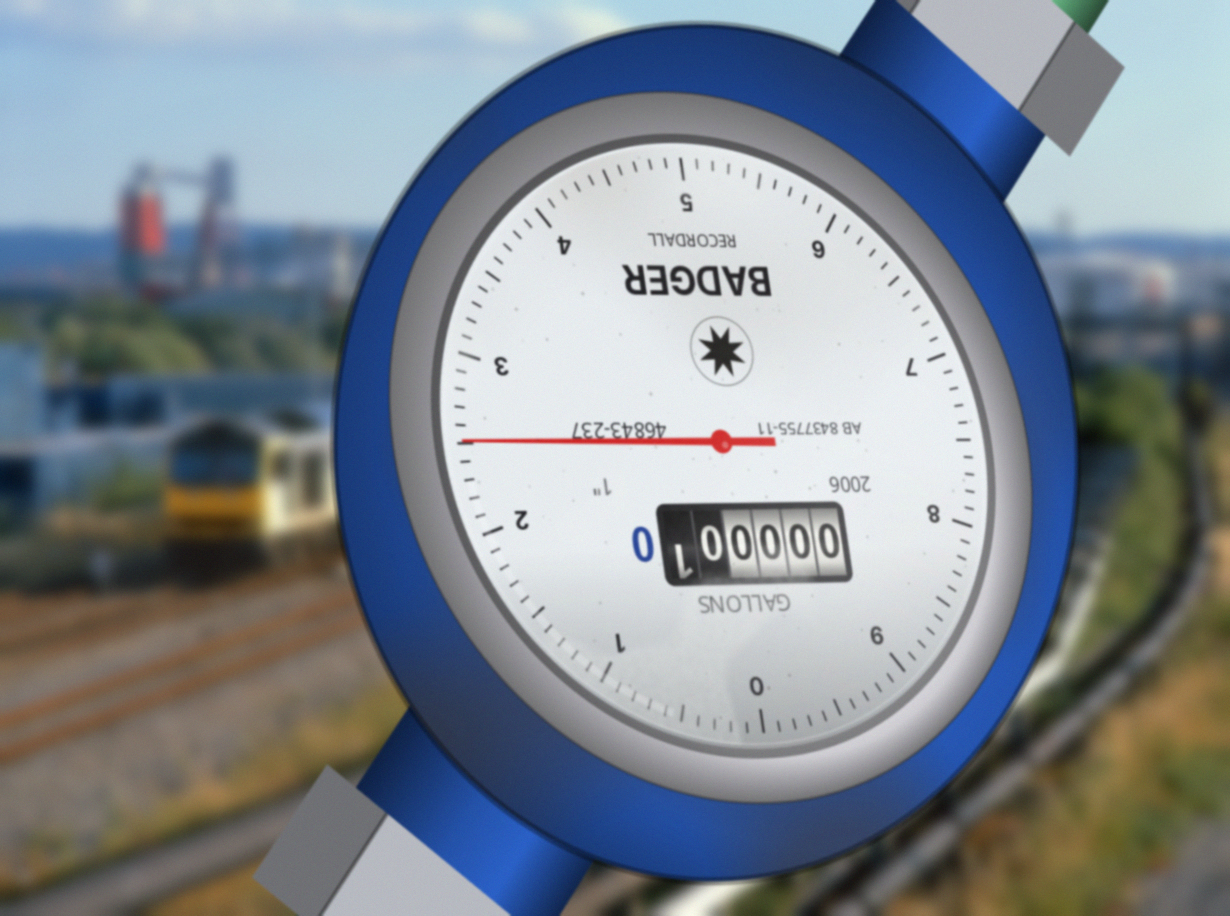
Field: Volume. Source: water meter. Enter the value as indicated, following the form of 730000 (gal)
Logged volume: 12.5 (gal)
